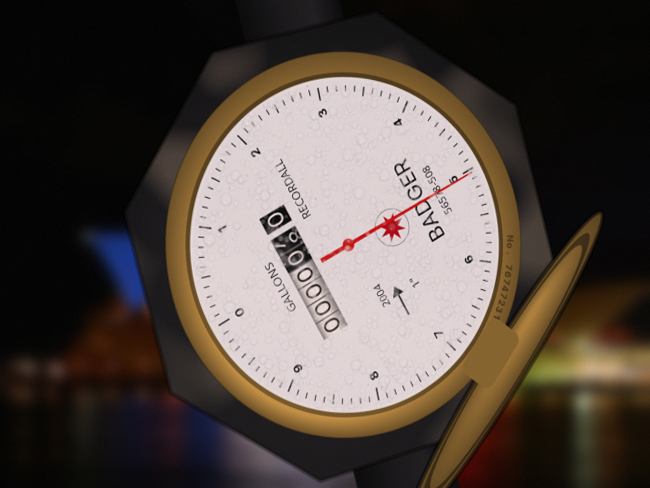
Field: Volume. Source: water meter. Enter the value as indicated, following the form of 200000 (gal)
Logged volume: 75.0 (gal)
